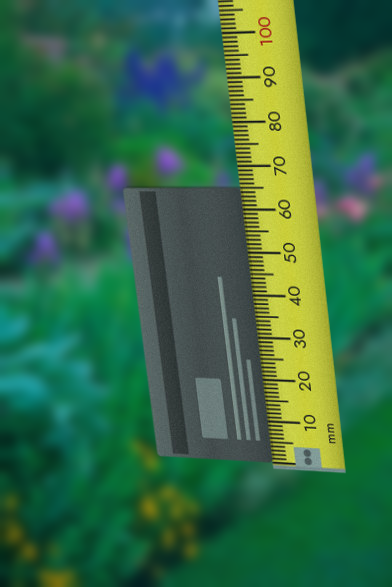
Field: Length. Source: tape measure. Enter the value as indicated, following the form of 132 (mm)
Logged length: 65 (mm)
